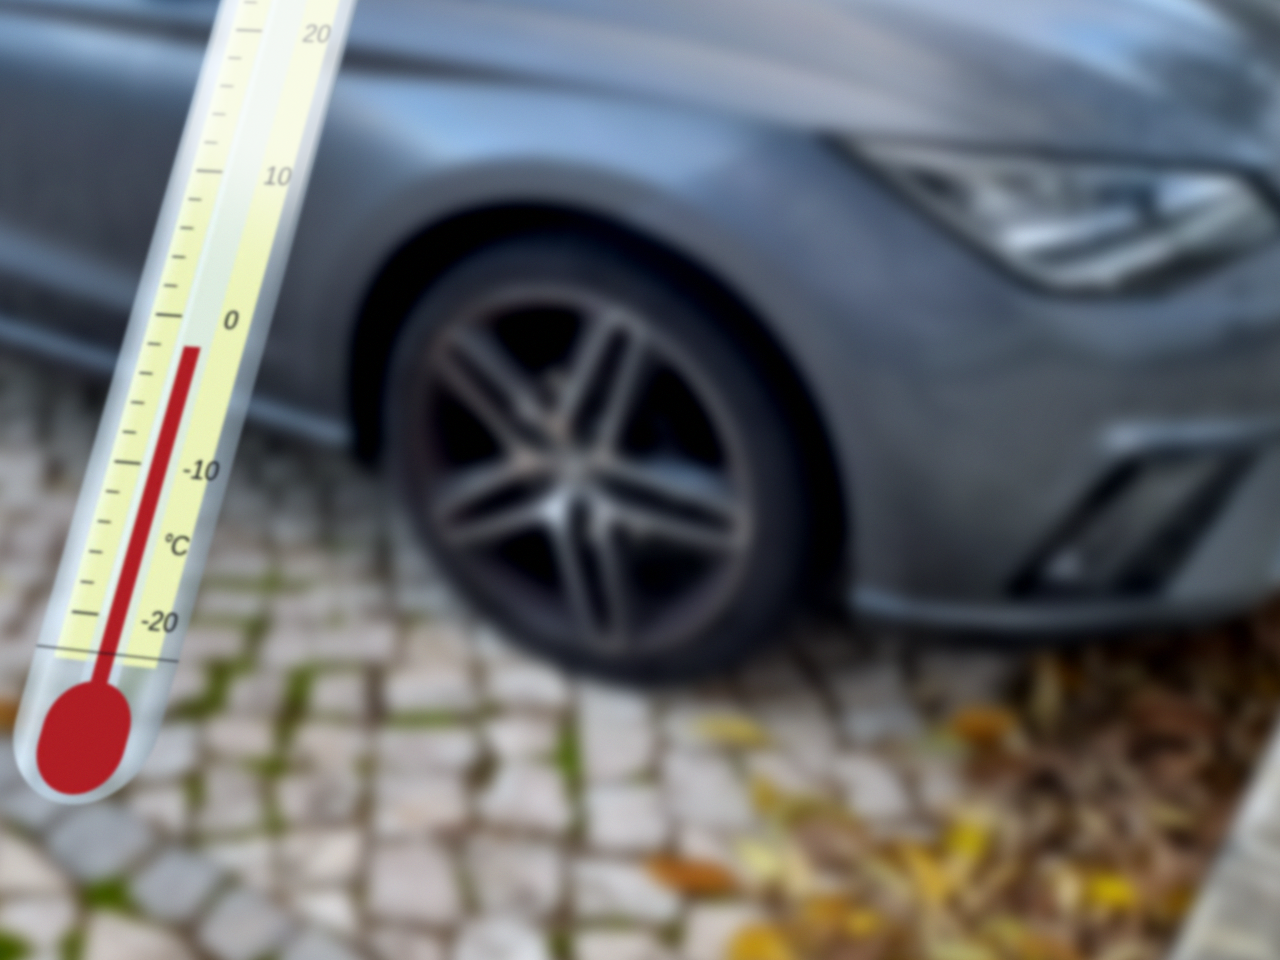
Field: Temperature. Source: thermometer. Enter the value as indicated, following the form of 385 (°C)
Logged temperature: -2 (°C)
